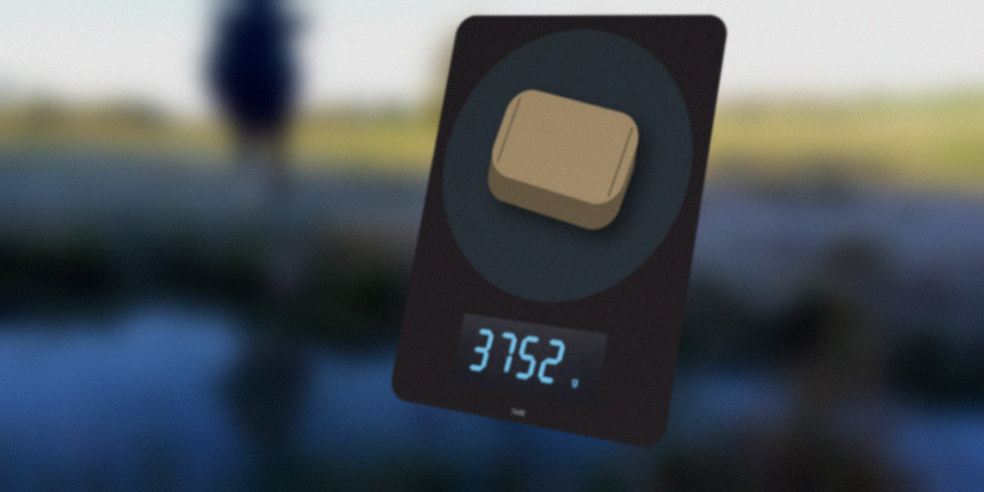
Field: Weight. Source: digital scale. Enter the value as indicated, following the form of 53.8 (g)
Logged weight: 3752 (g)
